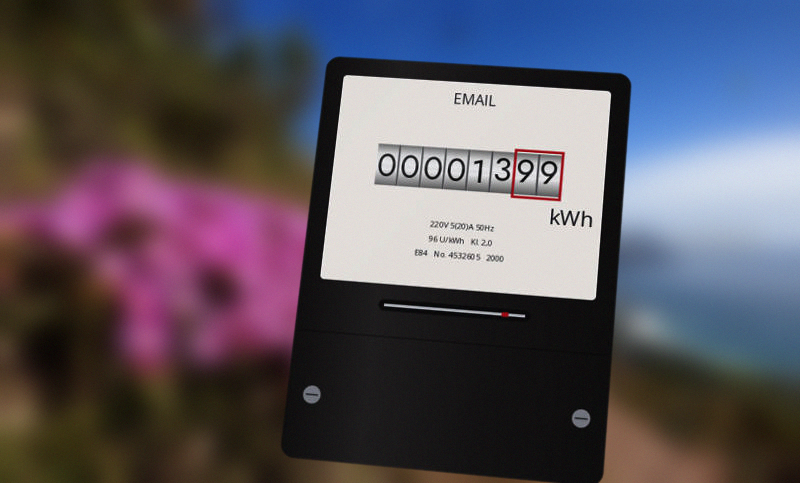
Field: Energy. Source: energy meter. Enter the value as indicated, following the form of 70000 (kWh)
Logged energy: 13.99 (kWh)
